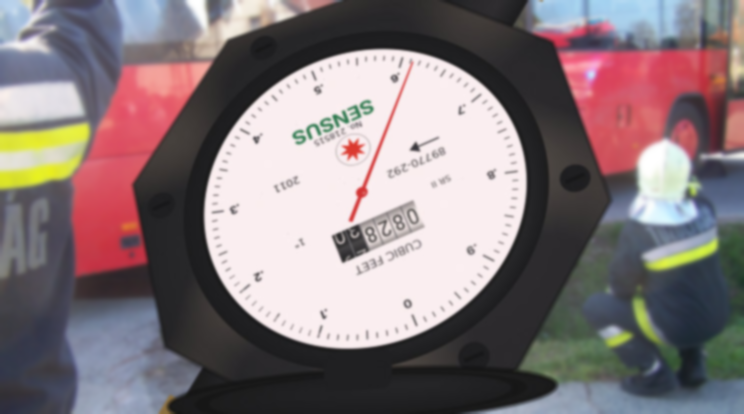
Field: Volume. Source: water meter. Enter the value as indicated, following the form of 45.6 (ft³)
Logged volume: 82829.61 (ft³)
